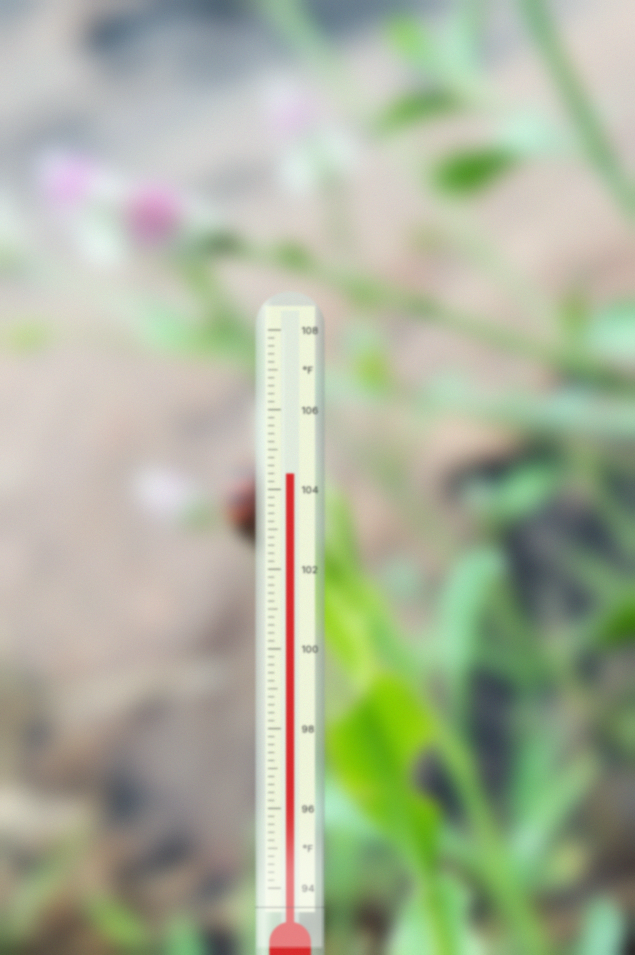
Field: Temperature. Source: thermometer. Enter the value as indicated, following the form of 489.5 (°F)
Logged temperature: 104.4 (°F)
